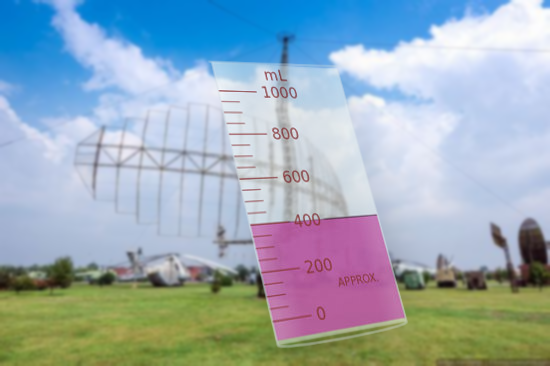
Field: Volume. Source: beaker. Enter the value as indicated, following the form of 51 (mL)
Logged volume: 400 (mL)
